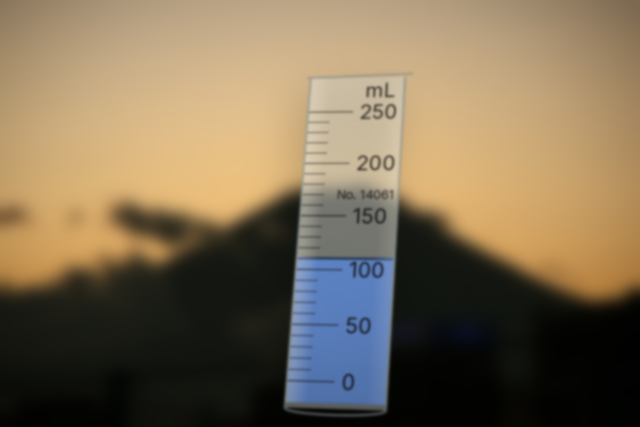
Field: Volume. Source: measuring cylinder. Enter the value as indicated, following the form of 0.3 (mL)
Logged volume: 110 (mL)
